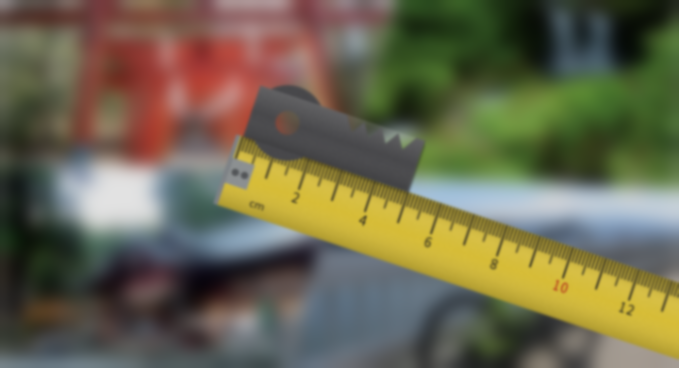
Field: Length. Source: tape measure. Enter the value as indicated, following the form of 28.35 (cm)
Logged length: 5 (cm)
